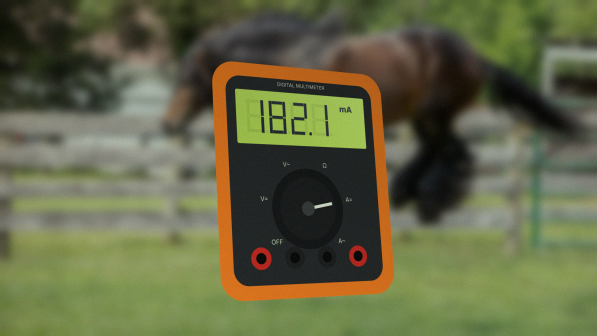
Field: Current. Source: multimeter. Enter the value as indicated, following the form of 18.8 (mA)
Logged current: 182.1 (mA)
